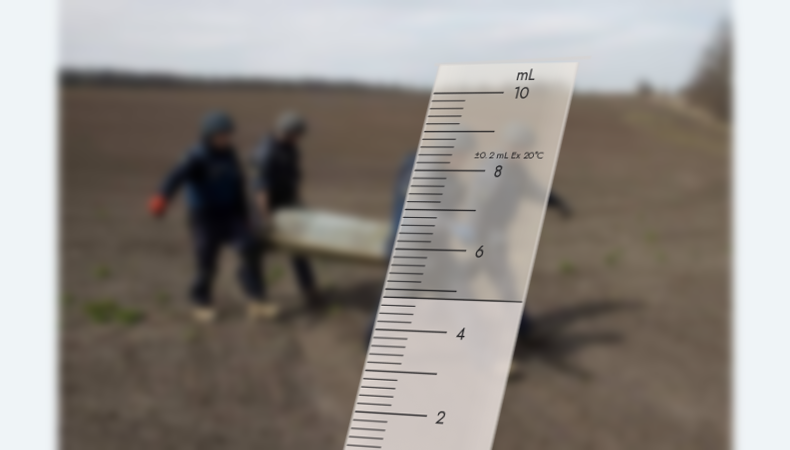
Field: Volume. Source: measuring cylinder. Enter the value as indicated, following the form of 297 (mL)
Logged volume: 4.8 (mL)
